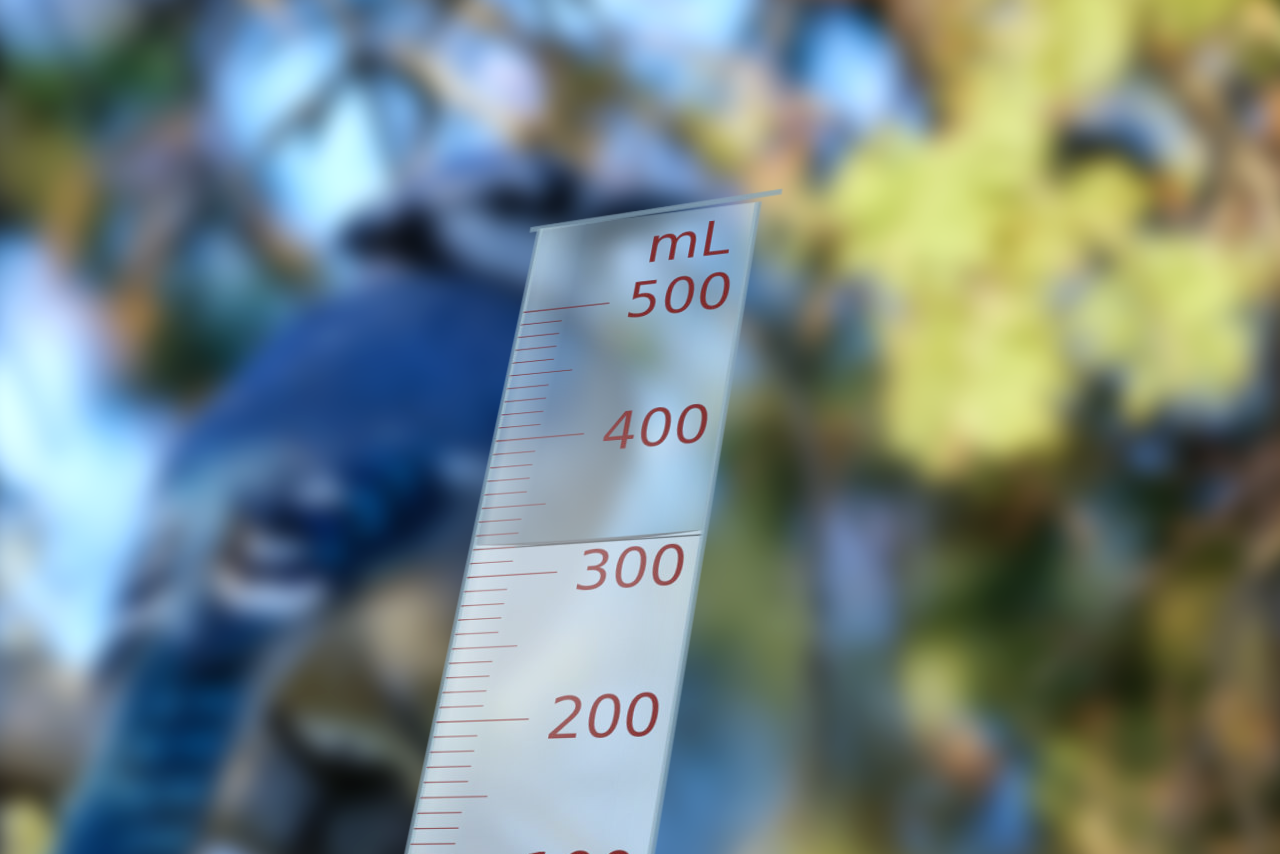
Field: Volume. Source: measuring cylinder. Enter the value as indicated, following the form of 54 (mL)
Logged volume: 320 (mL)
